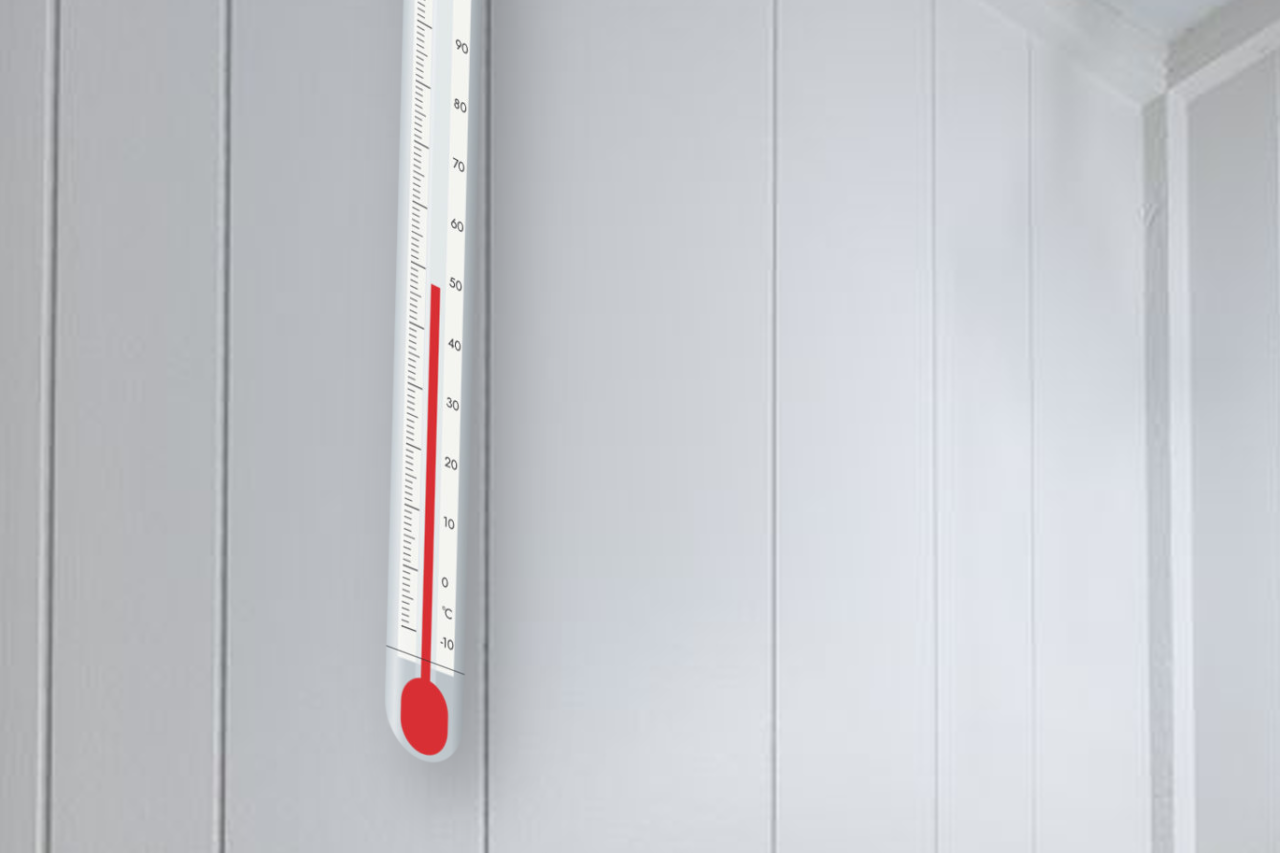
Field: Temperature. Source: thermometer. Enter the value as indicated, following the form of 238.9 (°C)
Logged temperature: 48 (°C)
